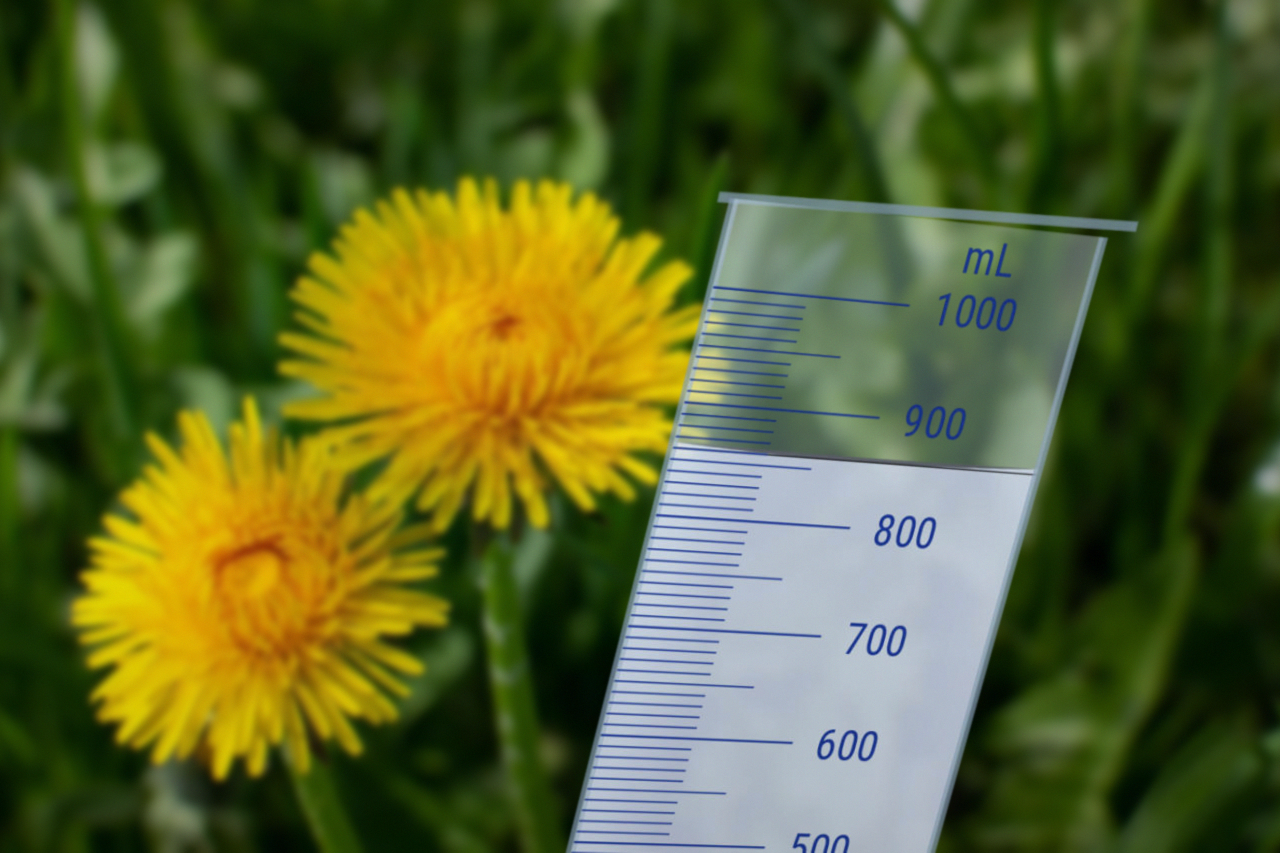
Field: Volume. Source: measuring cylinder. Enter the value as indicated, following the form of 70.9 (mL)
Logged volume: 860 (mL)
